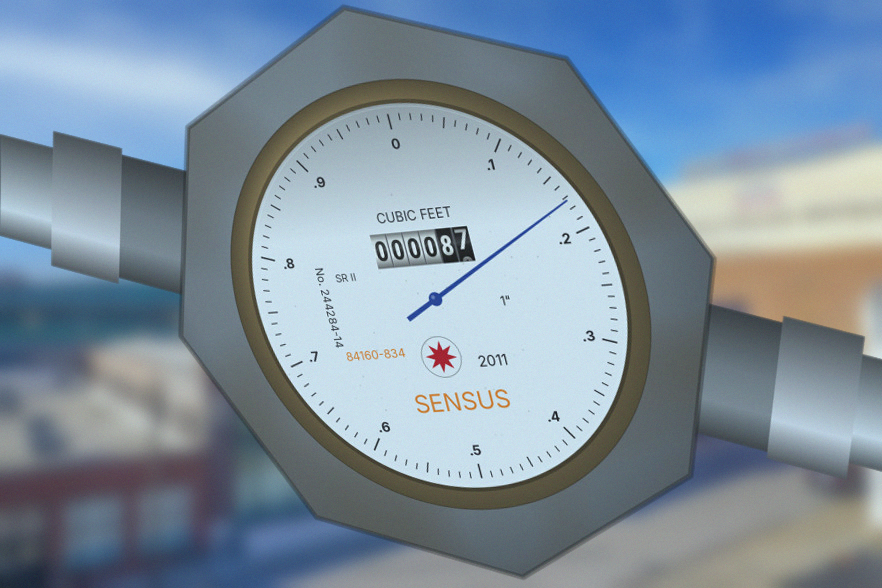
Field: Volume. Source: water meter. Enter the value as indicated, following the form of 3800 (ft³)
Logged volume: 87.17 (ft³)
